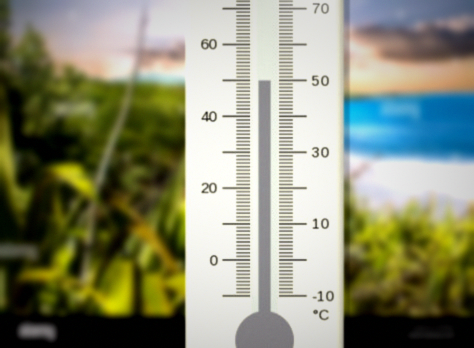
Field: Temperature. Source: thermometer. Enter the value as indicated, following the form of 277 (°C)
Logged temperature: 50 (°C)
